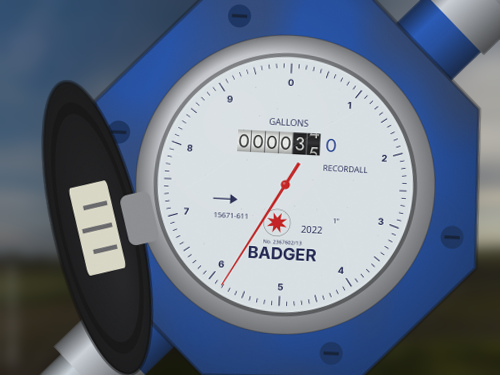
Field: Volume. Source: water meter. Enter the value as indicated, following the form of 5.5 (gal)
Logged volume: 345.8 (gal)
